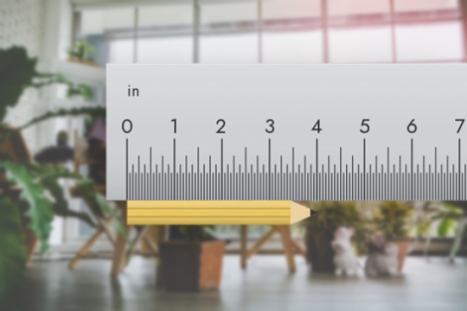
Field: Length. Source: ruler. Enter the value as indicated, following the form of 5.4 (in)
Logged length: 4 (in)
